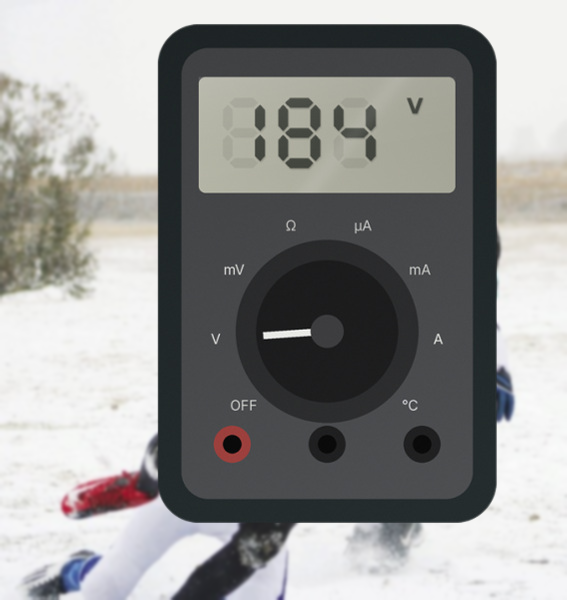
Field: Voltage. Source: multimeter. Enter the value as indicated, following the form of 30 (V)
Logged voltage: 184 (V)
